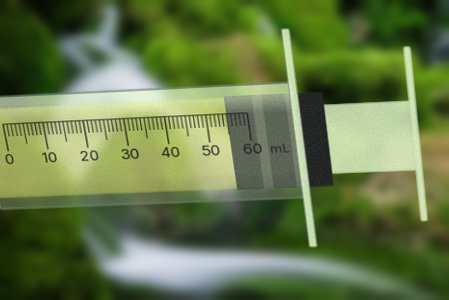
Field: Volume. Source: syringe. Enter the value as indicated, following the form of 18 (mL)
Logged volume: 55 (mL)
